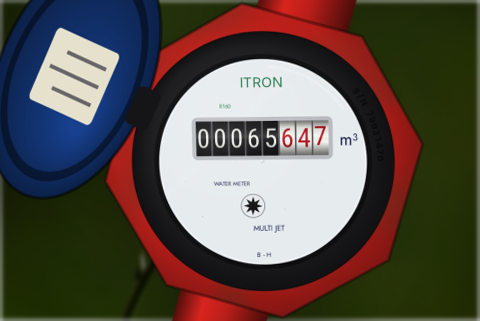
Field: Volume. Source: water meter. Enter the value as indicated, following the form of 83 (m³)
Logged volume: 65.647 (m³)
